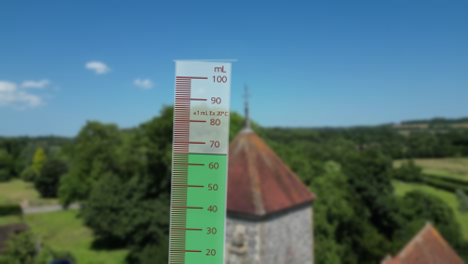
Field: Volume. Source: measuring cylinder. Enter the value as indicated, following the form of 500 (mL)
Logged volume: 65 (mL)
